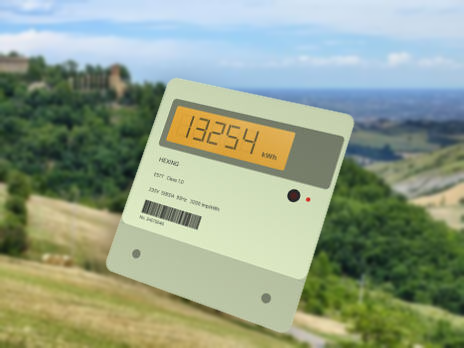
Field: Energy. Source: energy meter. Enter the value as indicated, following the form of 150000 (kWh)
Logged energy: 13254 (kWh)
